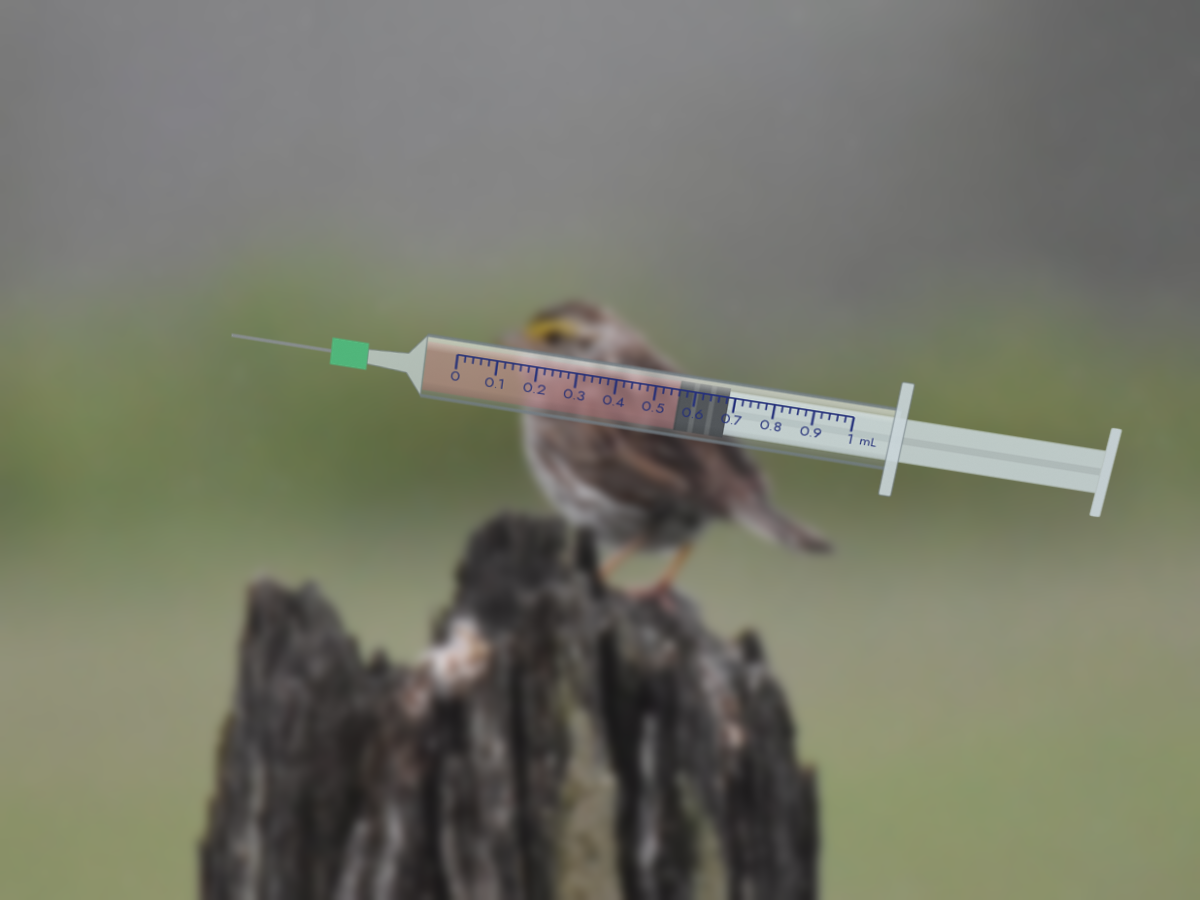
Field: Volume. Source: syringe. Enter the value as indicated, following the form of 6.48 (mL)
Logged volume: 0.56 (mL)
